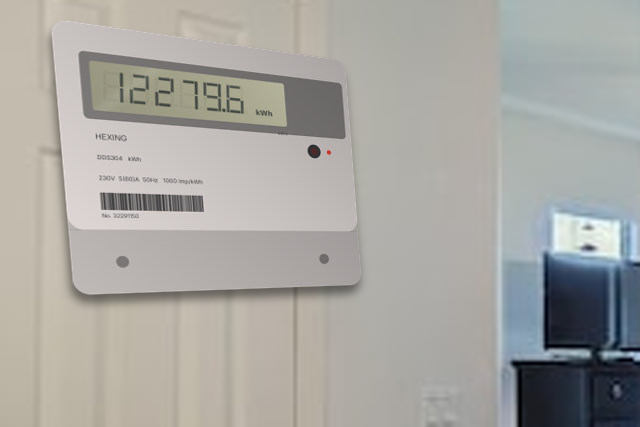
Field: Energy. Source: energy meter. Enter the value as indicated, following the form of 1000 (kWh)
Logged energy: 12279.6 (kWh)
